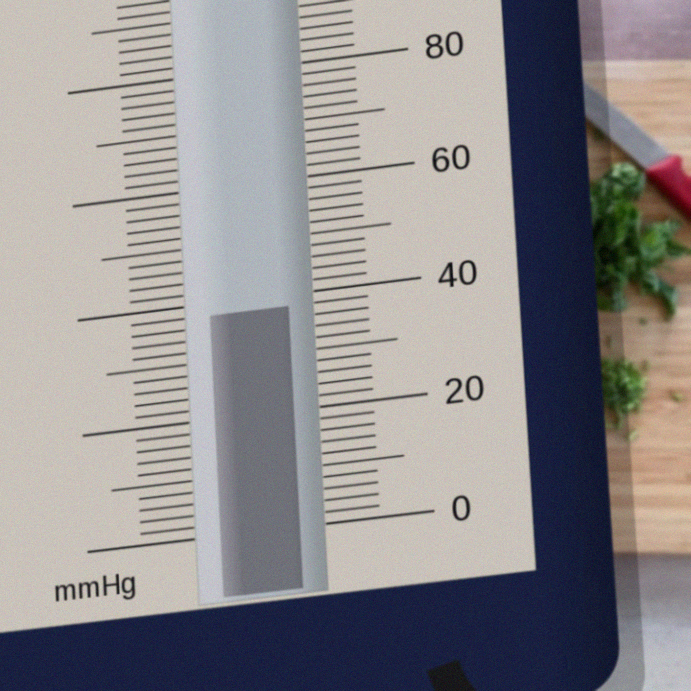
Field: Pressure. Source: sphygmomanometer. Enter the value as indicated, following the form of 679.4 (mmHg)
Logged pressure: 38 (mmHg)
